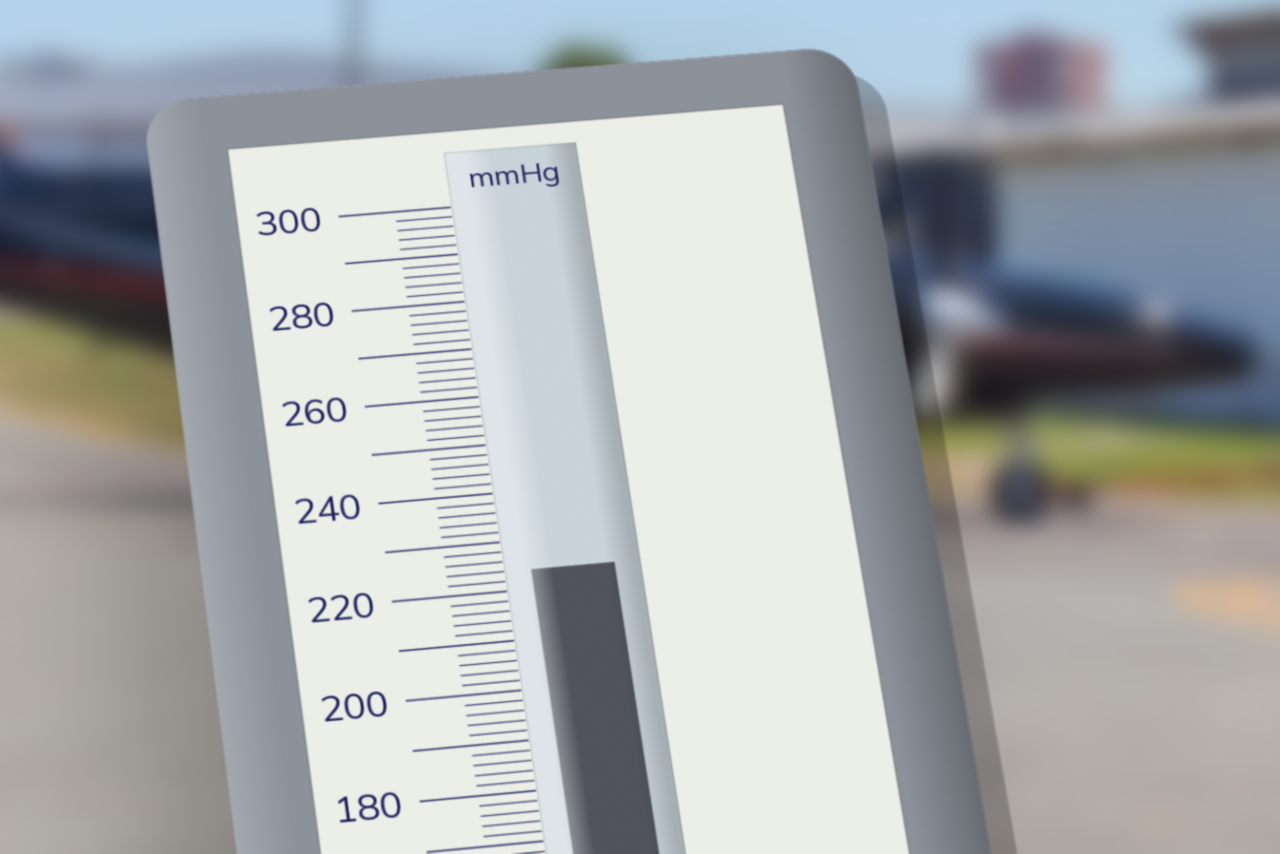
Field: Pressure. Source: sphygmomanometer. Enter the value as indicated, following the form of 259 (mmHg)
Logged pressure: 224 (mmHg)
